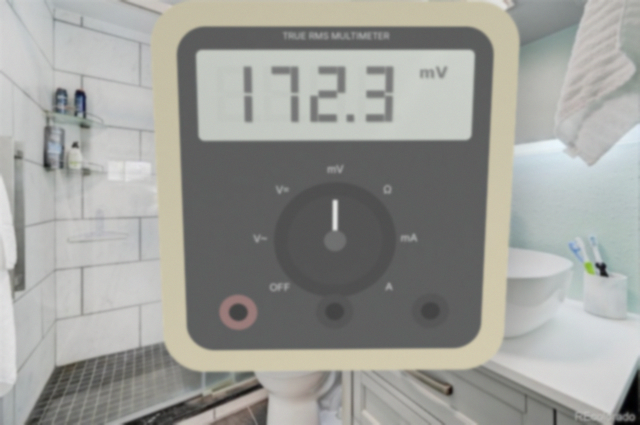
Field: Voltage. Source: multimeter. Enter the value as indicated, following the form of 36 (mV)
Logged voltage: 172.3 (mV)
